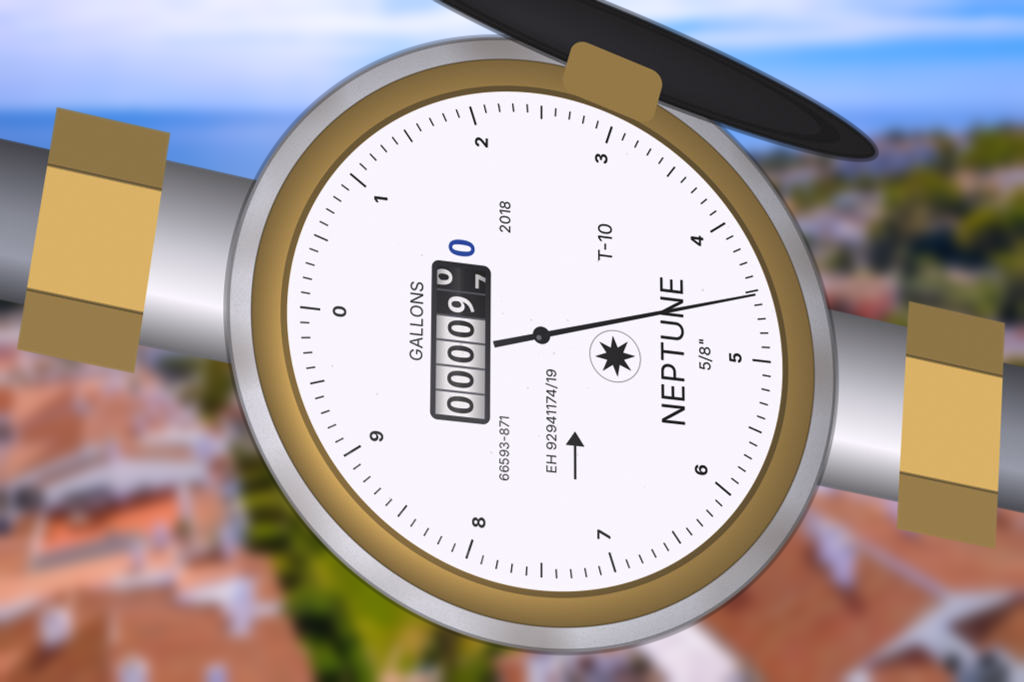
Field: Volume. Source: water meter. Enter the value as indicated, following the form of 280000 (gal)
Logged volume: 964.5 (gal)
